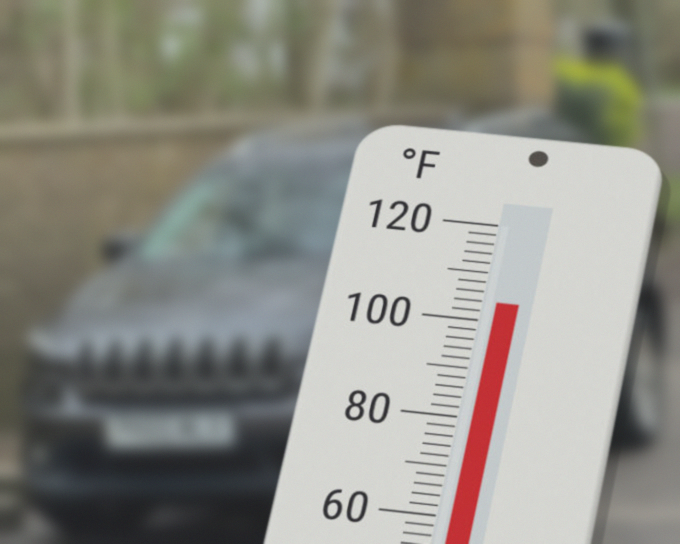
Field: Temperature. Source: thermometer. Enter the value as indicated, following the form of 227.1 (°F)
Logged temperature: 104 (°F)
